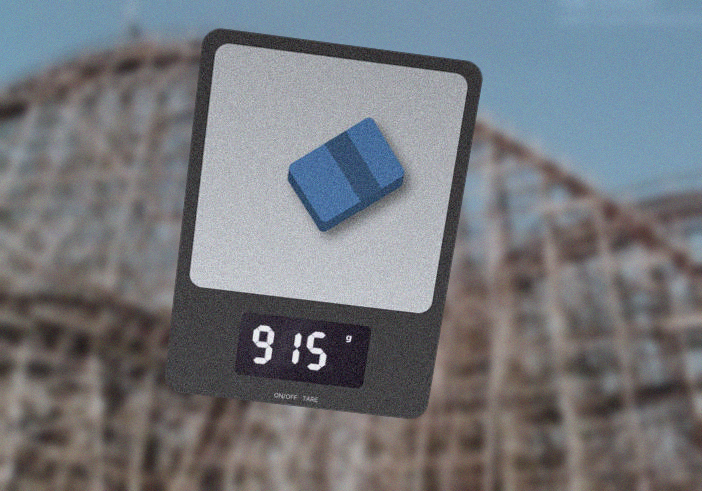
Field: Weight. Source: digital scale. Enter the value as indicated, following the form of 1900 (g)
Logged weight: 915 (g)
